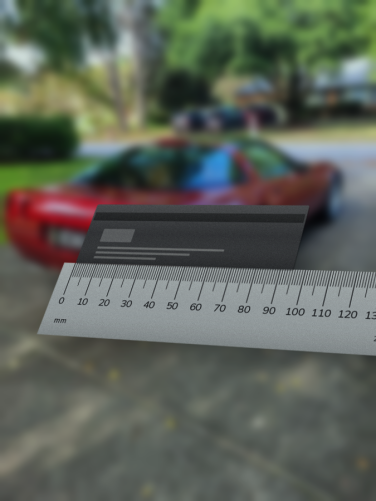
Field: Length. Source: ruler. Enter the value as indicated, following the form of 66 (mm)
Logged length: 95 (mm)
